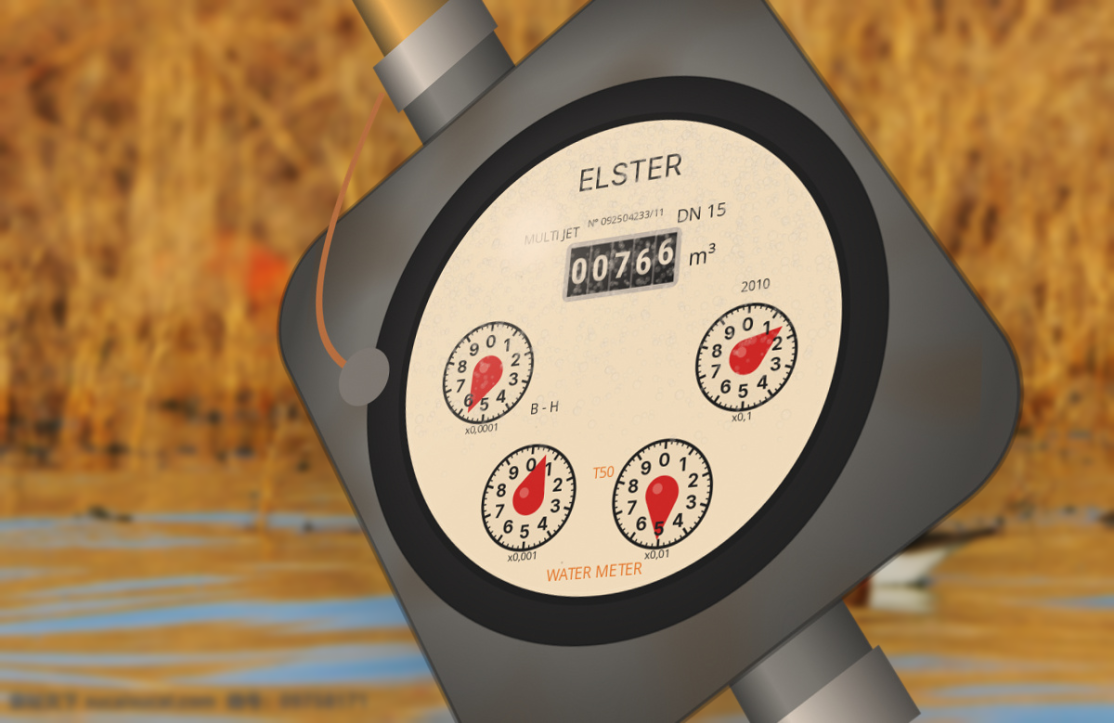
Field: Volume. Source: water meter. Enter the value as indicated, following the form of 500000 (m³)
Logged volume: 766.1505 (m³)
